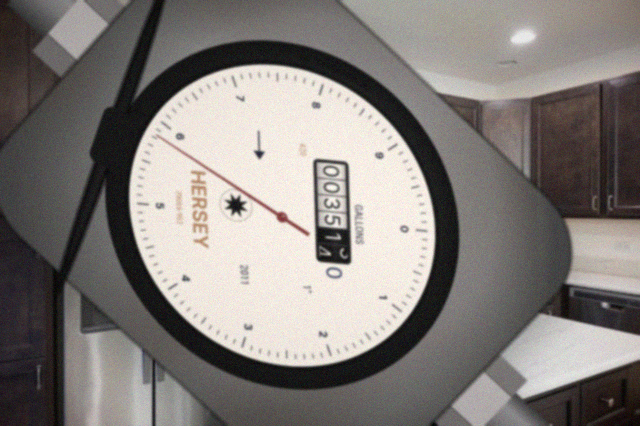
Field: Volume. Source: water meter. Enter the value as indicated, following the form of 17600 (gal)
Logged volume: 35135.8 (gal)
